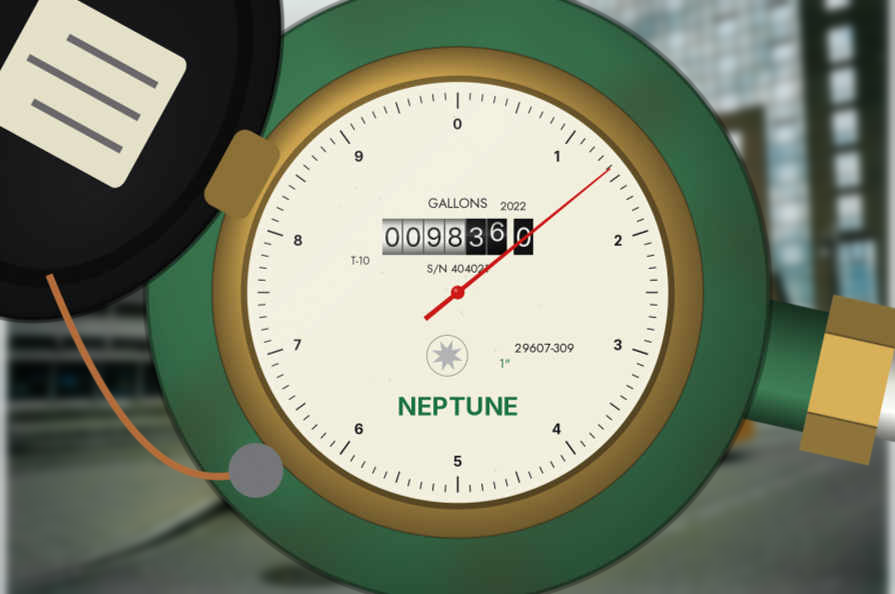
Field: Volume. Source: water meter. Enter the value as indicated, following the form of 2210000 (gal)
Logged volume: 98361.4 (gal)
